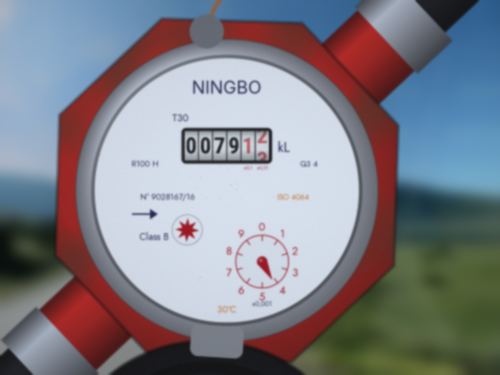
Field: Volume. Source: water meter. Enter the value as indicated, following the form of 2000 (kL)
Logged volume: 79.124 (kL)
